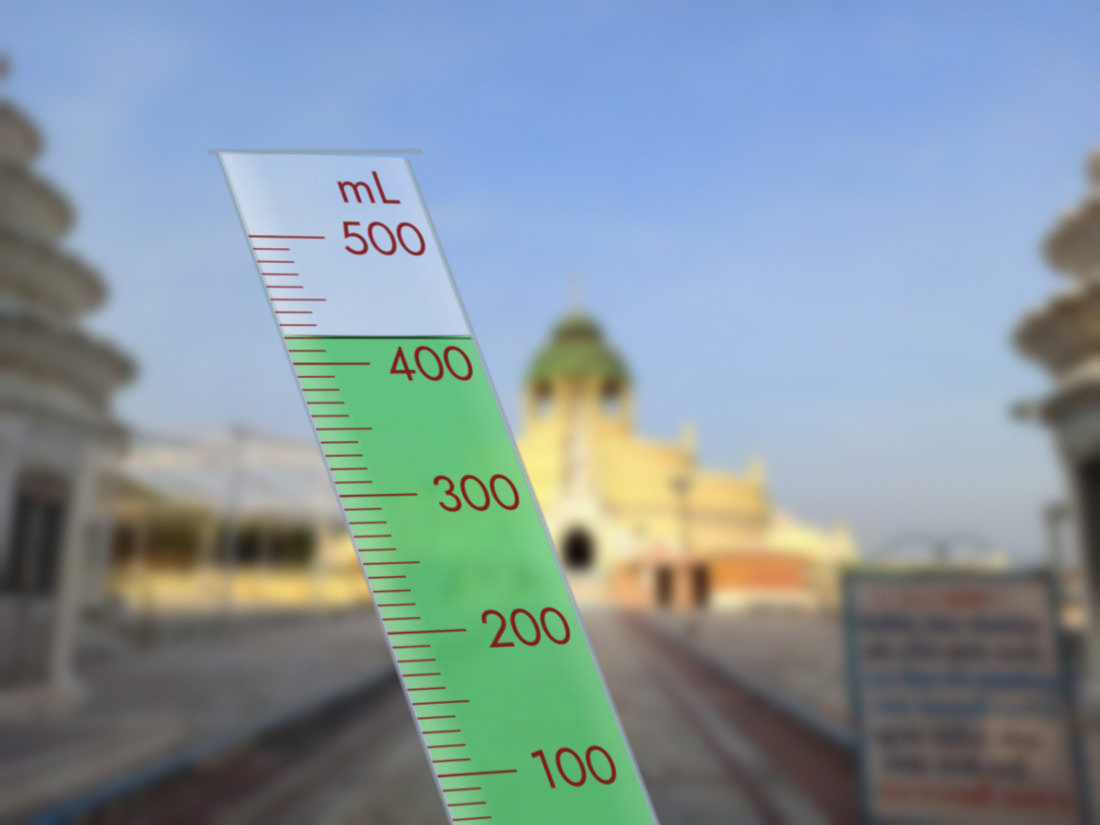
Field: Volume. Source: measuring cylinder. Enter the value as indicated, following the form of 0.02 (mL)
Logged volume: 420 (mL)
